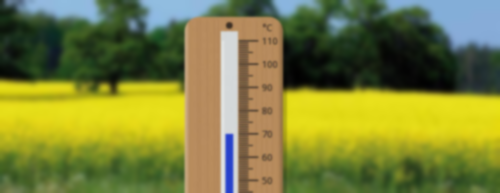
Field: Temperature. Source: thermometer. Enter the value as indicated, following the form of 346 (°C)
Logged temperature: 70 (°C)
